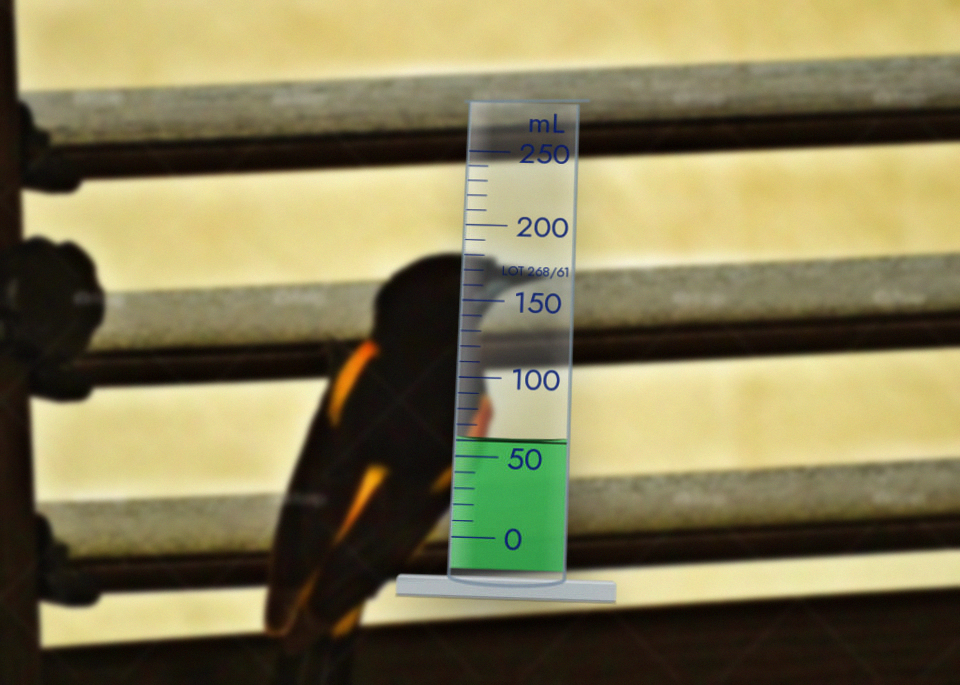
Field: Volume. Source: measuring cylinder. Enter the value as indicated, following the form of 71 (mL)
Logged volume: 60 (mL)
